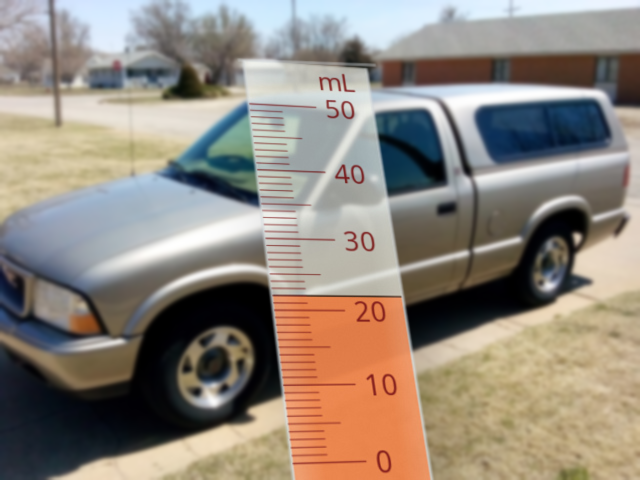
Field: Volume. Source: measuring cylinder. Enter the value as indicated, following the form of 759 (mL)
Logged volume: 22 (mL)
